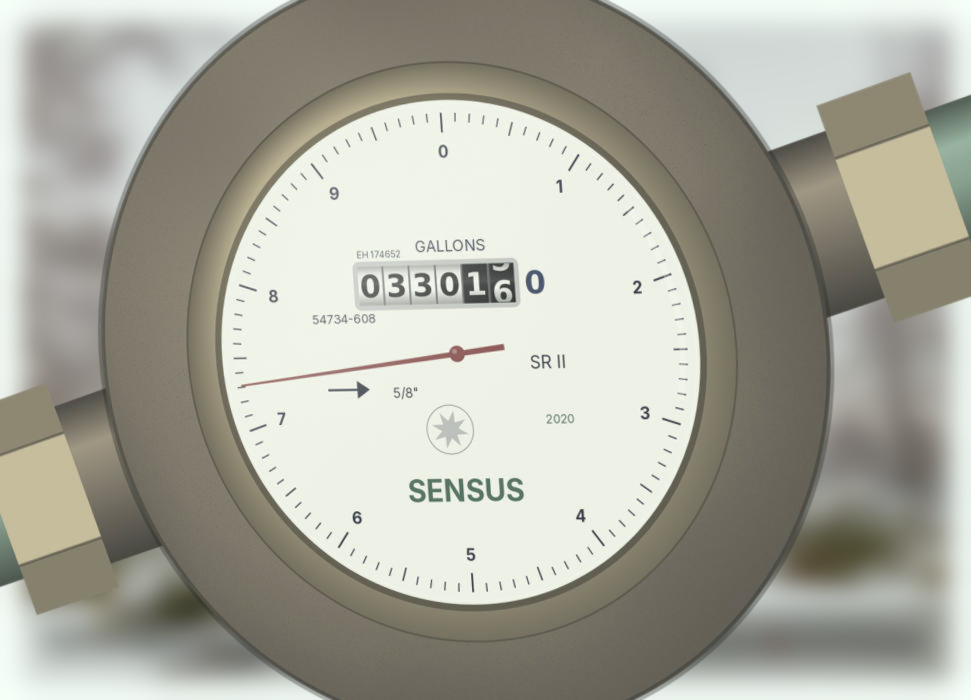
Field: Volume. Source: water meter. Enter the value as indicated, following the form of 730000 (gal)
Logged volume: 330157.3 (gal)
